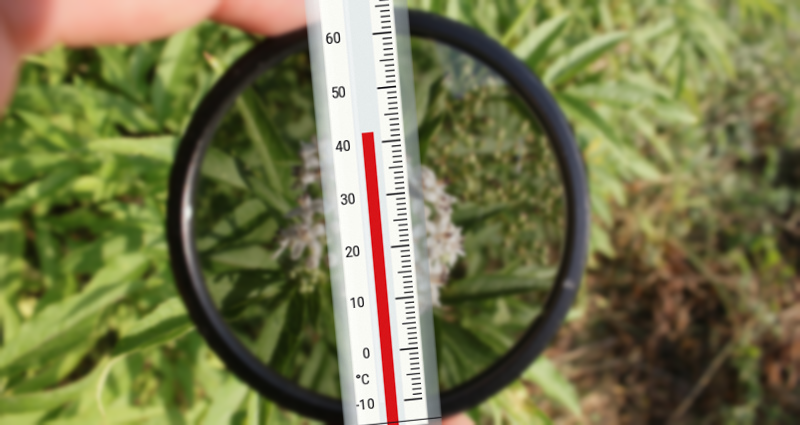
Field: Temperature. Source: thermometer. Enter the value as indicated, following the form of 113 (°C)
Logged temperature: 42 (°C)
